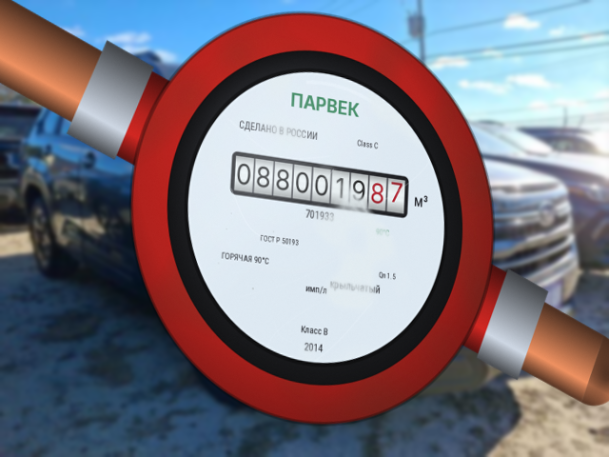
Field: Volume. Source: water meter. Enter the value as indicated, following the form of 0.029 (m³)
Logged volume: 880019.87 (m³)
